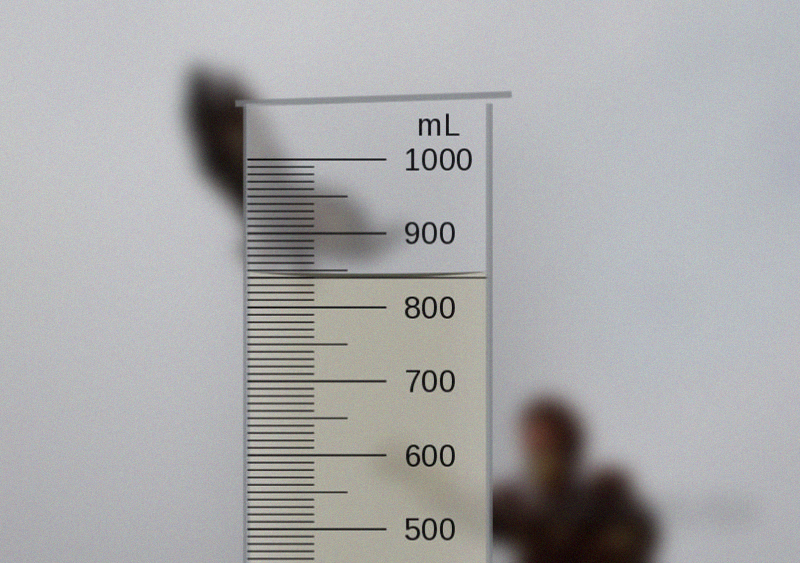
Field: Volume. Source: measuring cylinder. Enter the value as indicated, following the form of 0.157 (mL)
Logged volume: 840 (mL)
